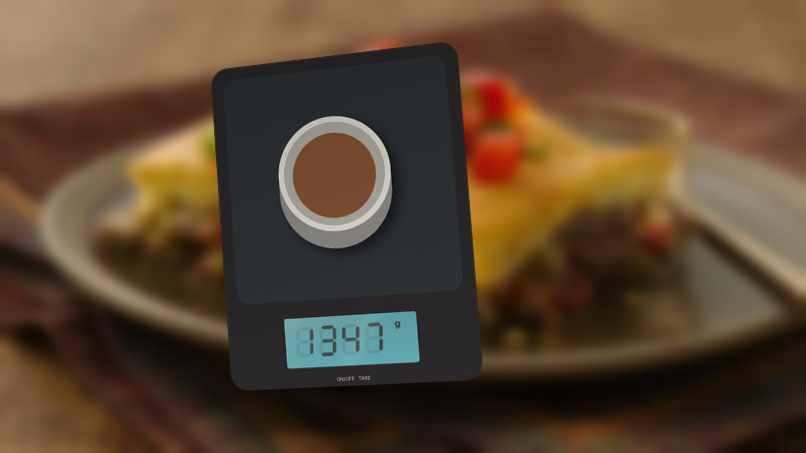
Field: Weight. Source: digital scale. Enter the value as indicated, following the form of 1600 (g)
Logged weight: 1347 (g)
